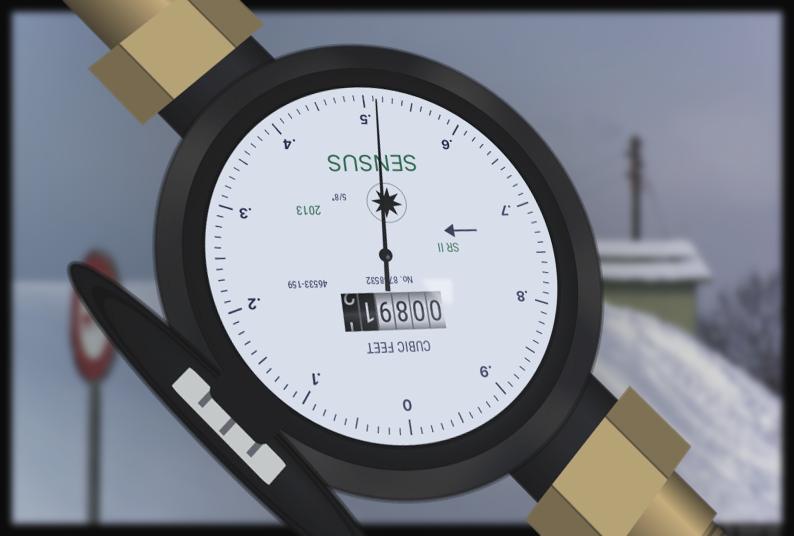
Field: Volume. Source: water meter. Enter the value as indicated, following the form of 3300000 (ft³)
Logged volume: 8911.51 (ft³)
